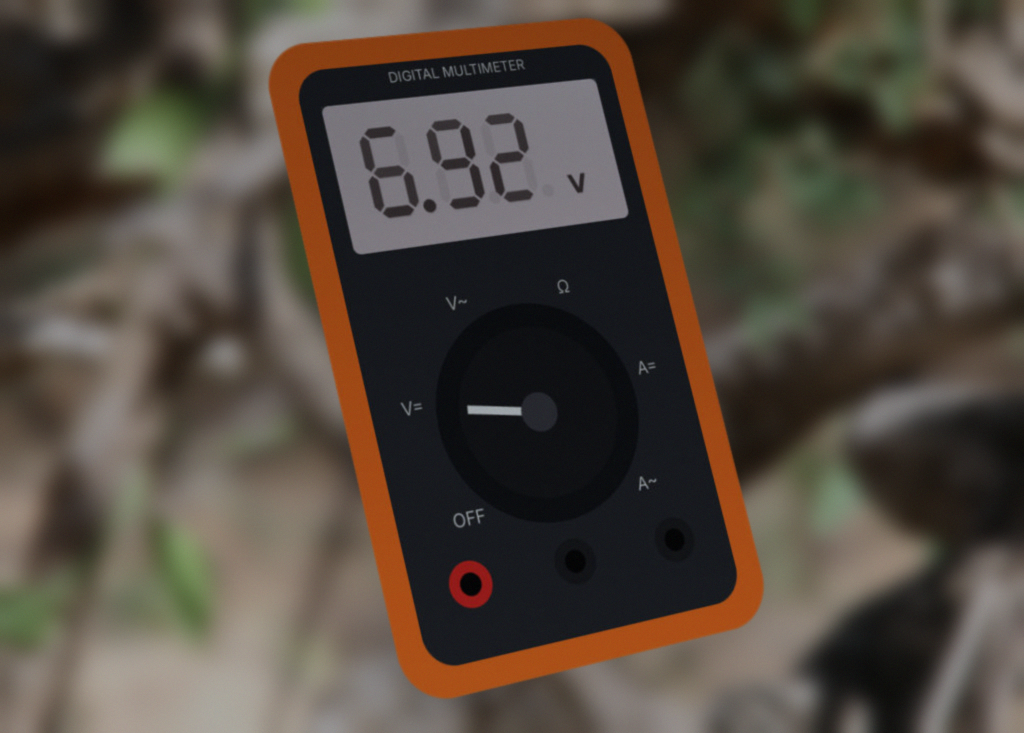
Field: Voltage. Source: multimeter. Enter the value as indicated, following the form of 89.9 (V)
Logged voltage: 6.92 (V)
